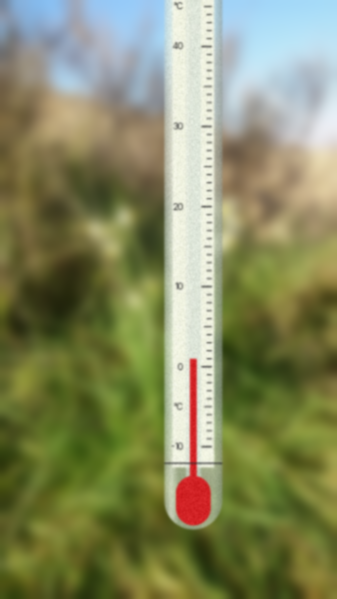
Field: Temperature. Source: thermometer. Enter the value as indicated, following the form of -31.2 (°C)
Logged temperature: 1 (°C)
